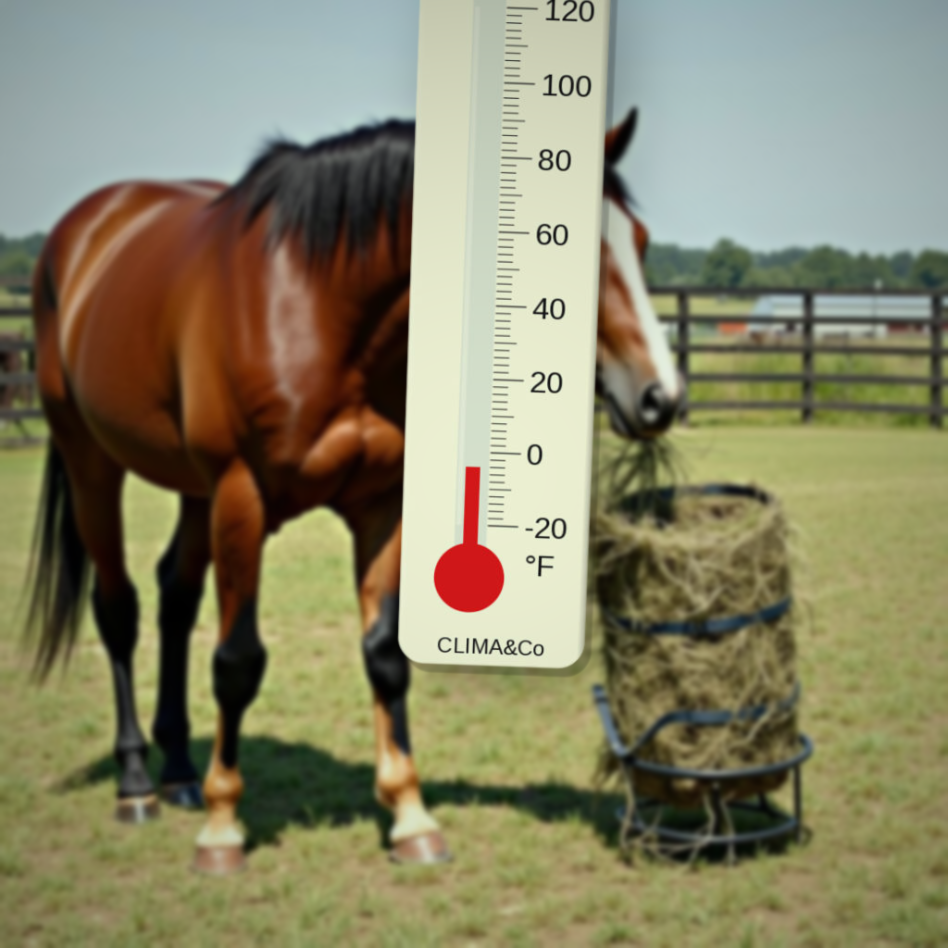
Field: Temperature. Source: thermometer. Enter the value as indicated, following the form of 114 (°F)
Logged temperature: -4 (°F)
